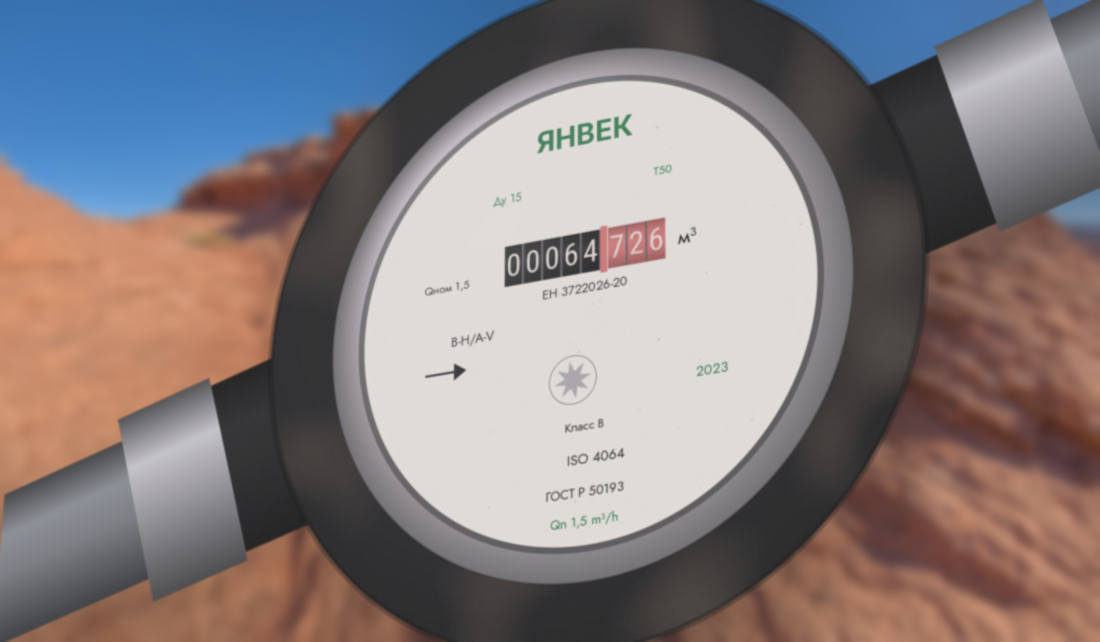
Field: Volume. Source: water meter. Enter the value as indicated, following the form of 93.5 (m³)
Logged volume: 64.726 (m³)
